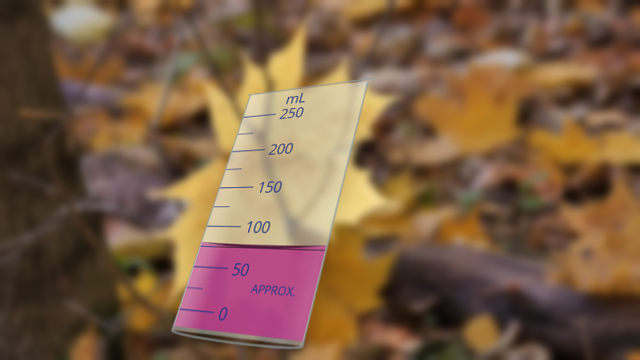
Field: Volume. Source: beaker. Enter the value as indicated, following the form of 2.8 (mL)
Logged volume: 75 (mL)
